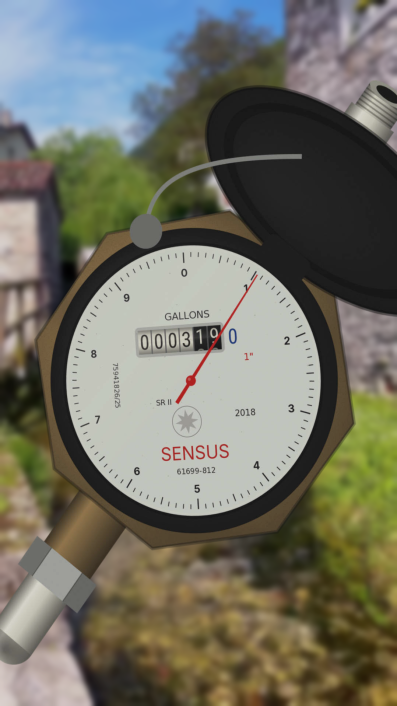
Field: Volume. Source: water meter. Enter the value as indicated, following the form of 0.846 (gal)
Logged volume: 3191.0 (gal)
